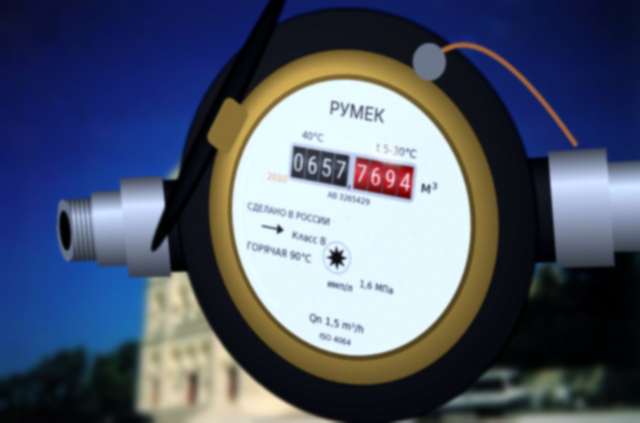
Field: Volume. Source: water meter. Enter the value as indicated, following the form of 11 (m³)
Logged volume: 657.7694 (m³)
